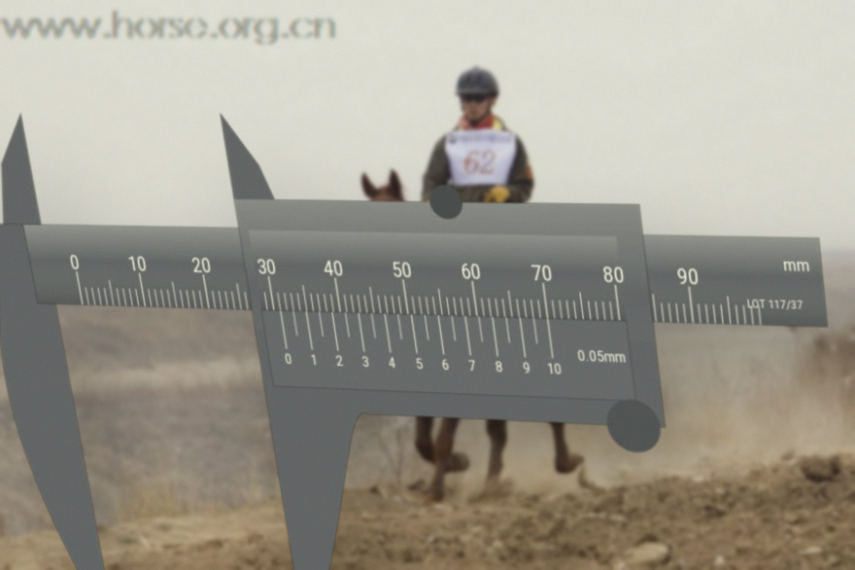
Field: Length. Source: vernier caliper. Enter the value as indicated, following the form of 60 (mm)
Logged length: 31.0 (mm)
